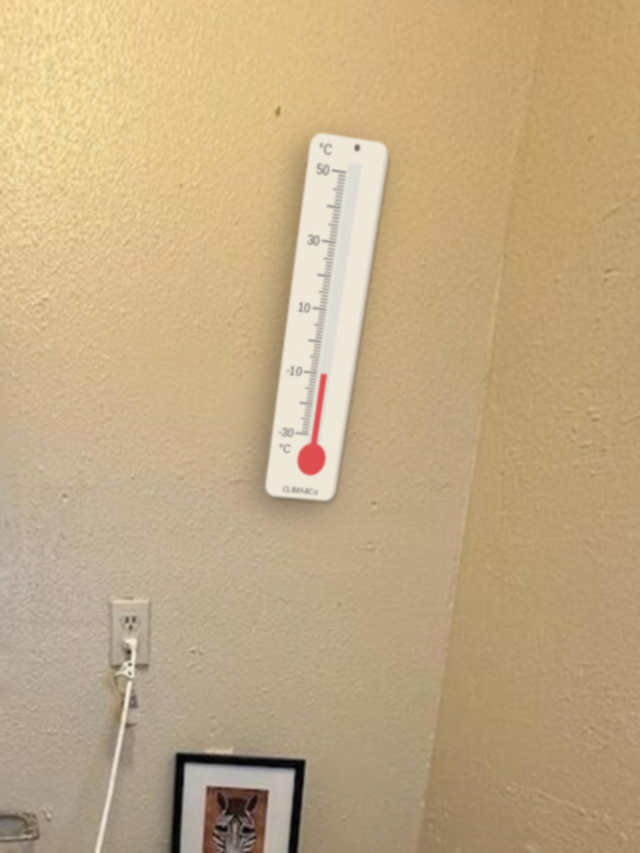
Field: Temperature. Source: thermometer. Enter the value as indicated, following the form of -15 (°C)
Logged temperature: -10 (°C)
